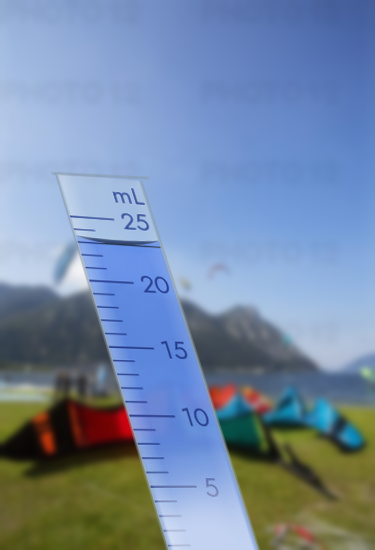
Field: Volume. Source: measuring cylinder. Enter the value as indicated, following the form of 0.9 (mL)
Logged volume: 23 (mL)
